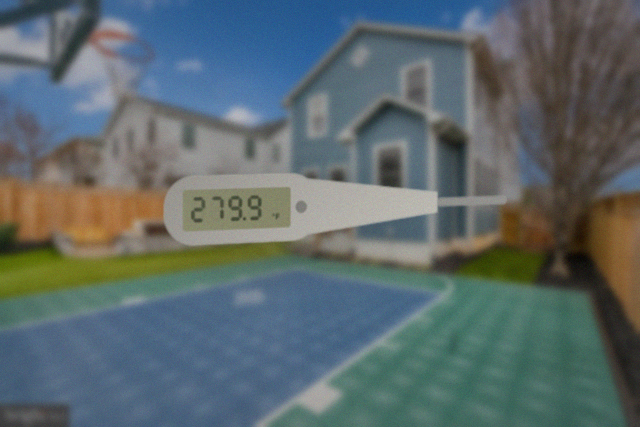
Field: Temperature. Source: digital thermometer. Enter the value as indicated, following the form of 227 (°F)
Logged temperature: 279.9 (°F)
